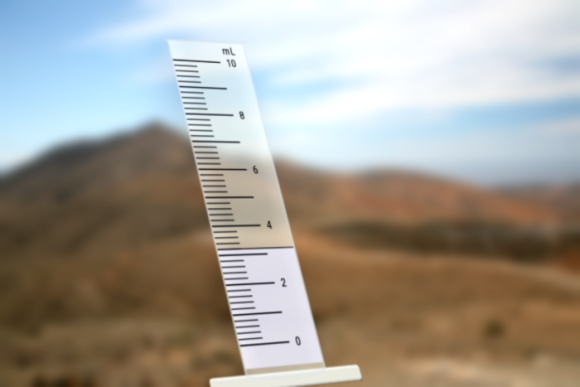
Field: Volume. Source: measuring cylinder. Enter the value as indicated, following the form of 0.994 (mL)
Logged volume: 3.2 (mL)
